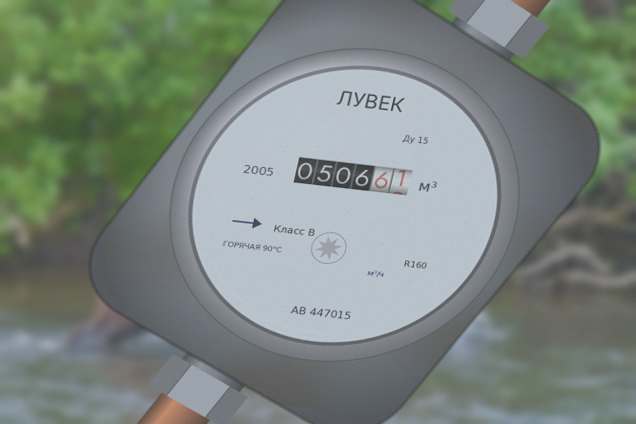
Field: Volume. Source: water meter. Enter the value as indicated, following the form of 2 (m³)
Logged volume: 506.61 (m³)
